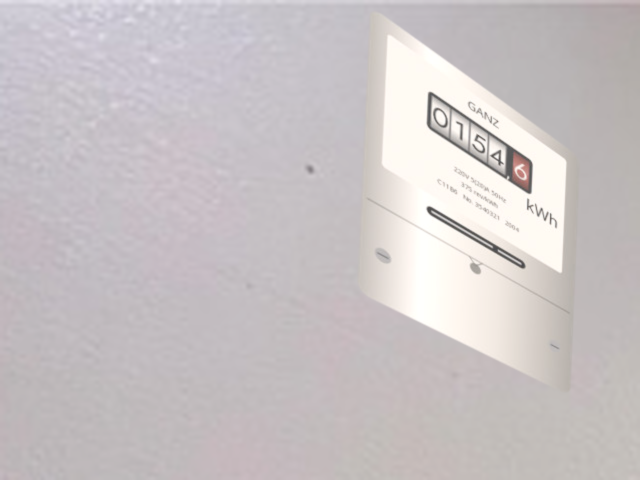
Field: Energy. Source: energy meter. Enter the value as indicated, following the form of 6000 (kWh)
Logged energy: 154.6 (kWh)
